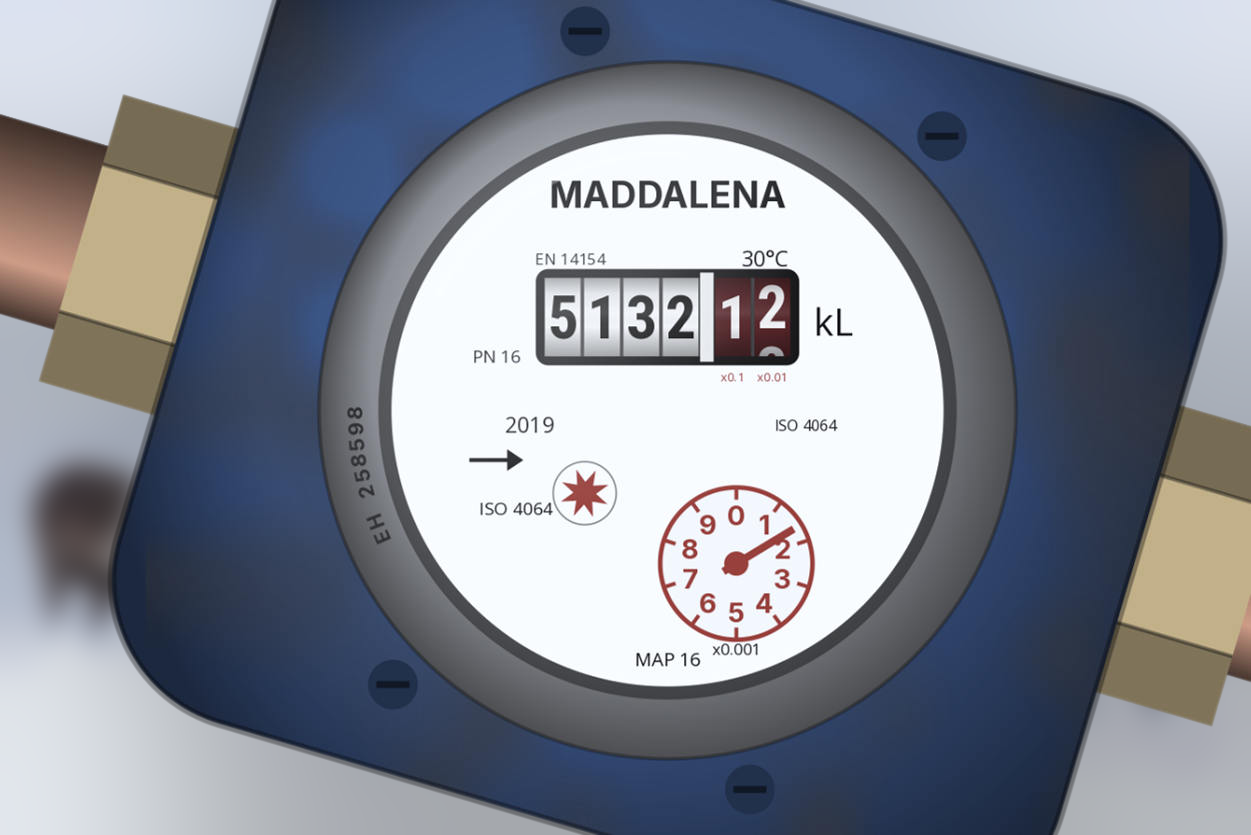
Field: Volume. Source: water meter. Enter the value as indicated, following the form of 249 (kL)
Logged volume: 5132.121 (kL)
